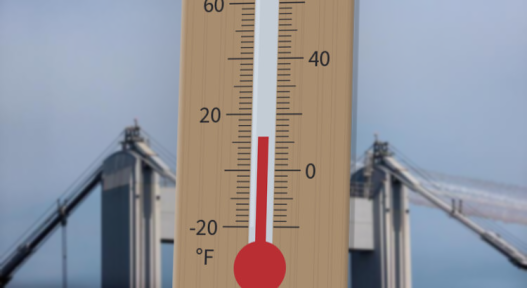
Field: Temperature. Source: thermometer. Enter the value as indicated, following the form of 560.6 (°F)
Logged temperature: 12 (°F)
